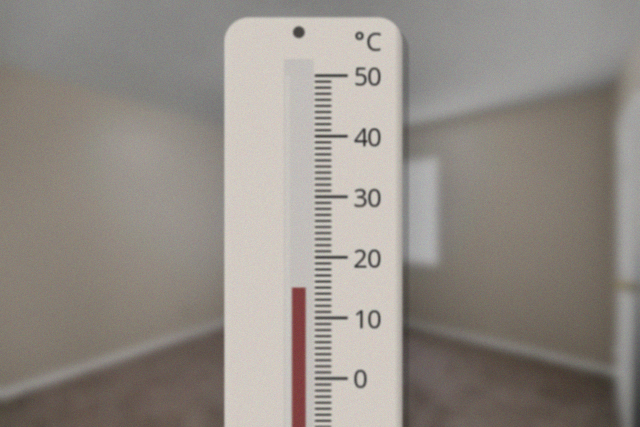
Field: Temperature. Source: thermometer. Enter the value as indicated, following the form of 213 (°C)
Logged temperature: 15 (°C)
